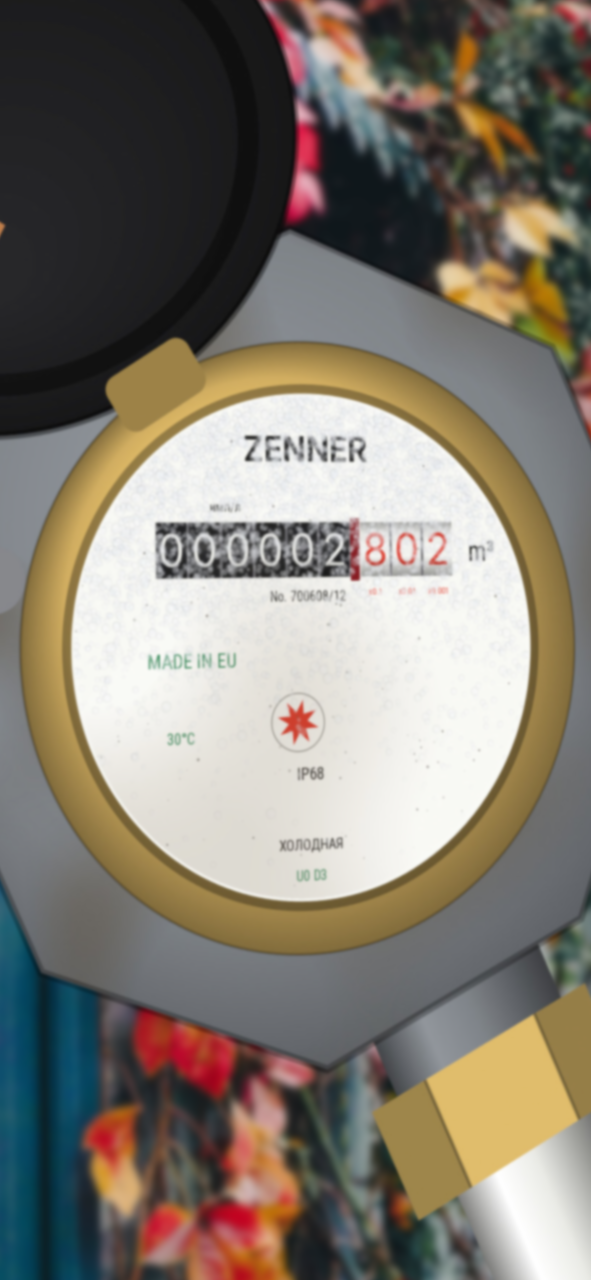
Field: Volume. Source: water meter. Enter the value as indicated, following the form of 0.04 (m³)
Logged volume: 2.802 (m³)
